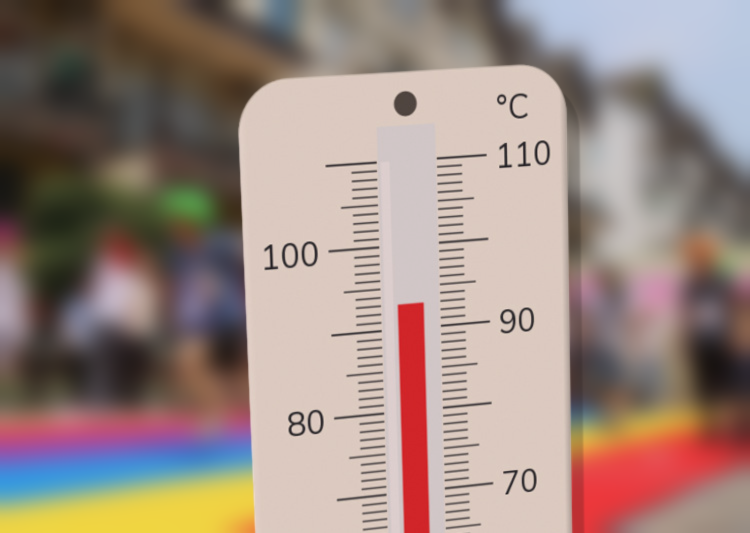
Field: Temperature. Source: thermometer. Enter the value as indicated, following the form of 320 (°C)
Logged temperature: 93 (°C)
